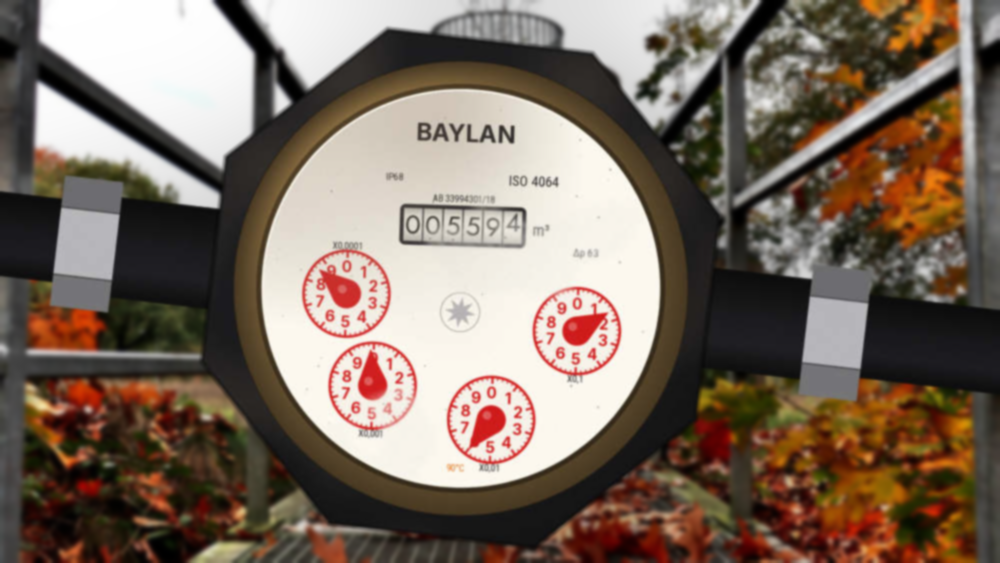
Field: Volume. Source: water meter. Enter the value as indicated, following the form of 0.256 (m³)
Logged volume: 5594.1598 (m³)
